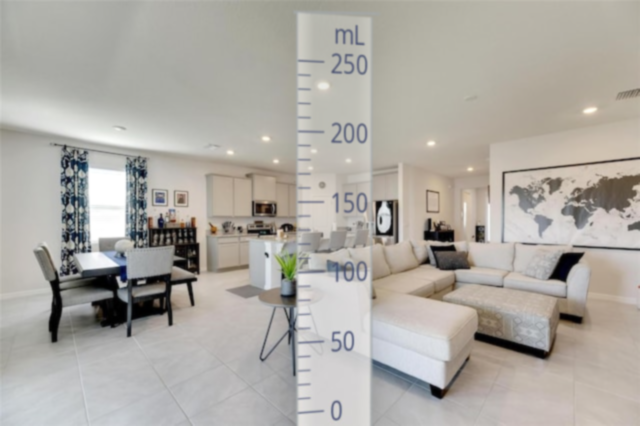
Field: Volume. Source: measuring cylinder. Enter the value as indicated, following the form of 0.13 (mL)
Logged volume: 100 (mL)
